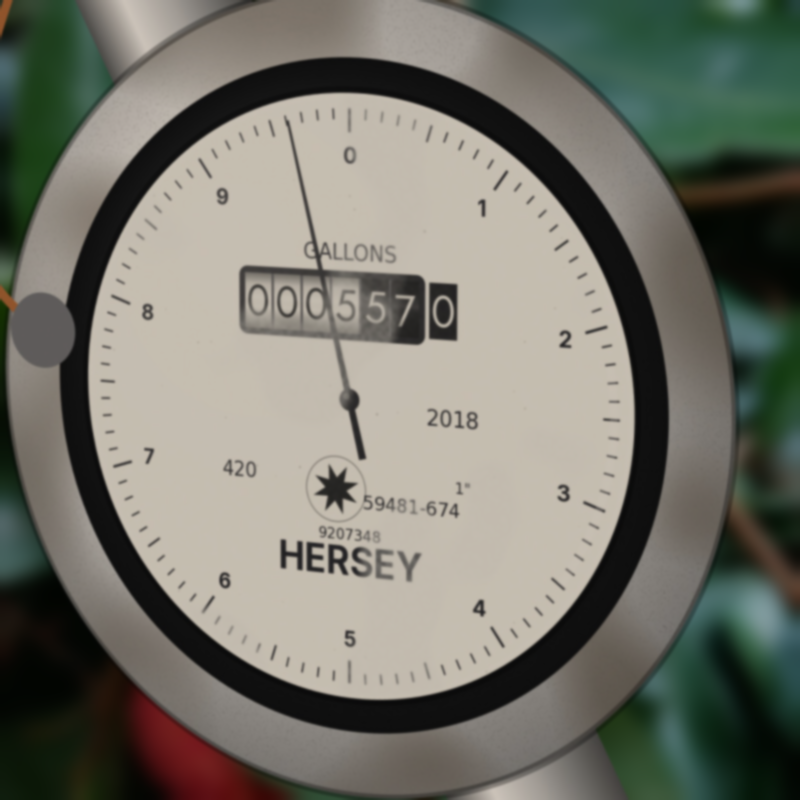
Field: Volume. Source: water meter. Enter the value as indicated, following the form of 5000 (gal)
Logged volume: 5569.6 (gal)
